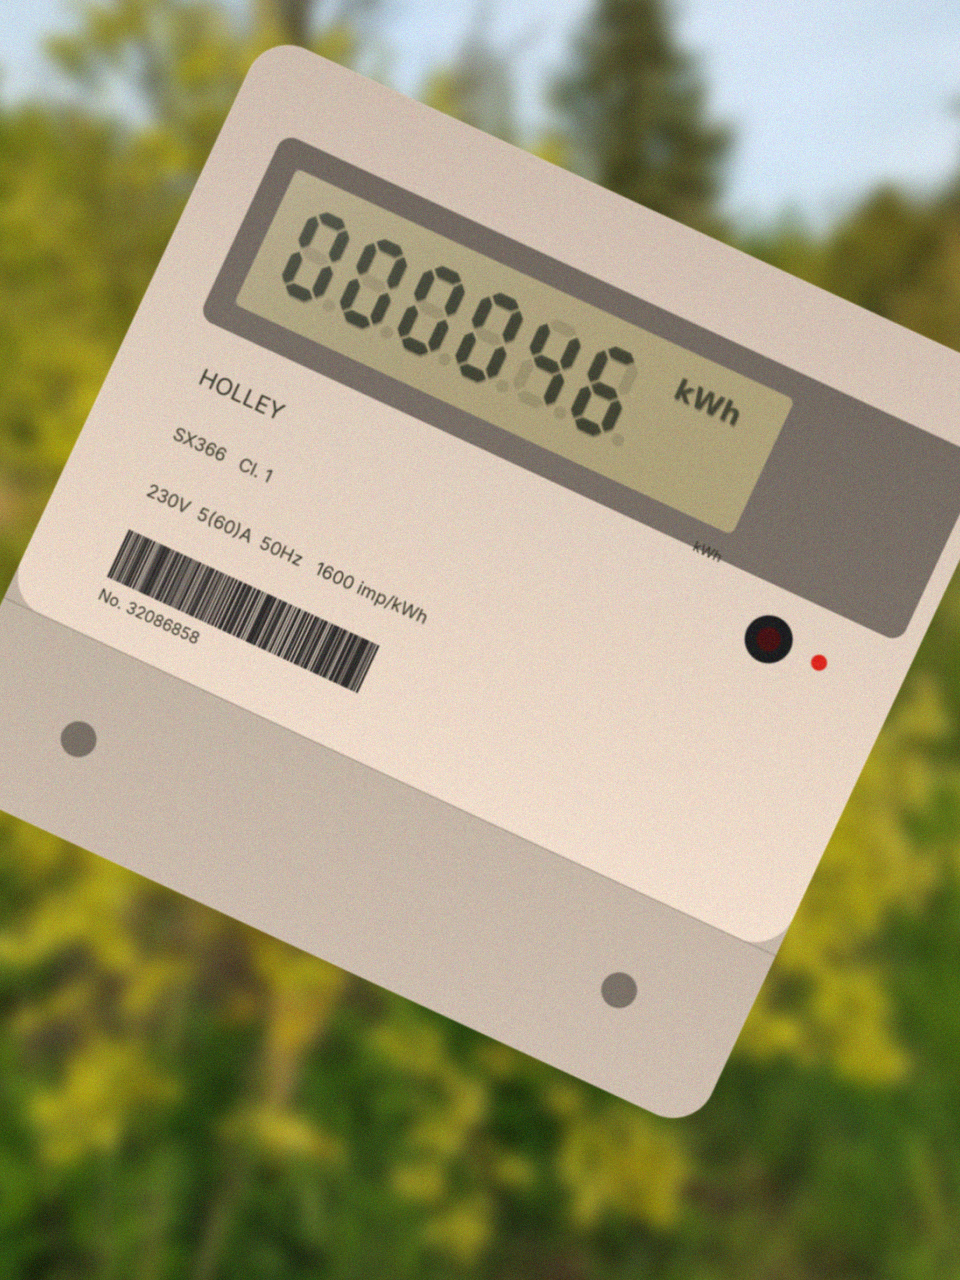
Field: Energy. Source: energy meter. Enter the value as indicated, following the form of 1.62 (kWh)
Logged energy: 46 (kWh)
